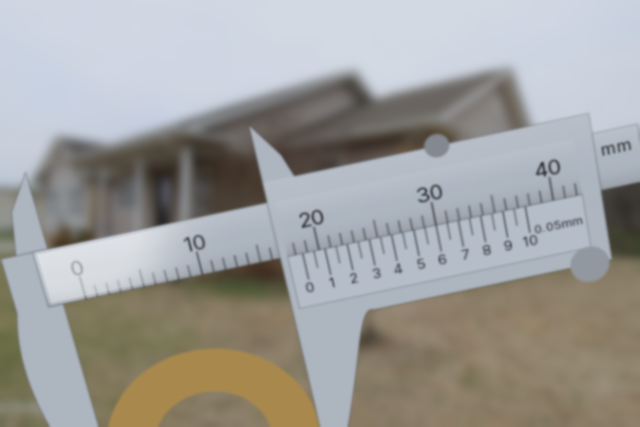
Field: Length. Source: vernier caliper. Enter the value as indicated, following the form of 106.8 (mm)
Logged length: 18.6 (mm)
